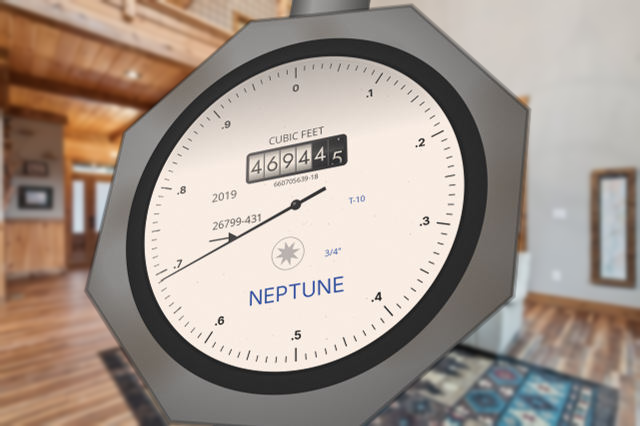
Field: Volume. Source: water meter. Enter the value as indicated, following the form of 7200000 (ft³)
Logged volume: 469444.69 (ft³)
